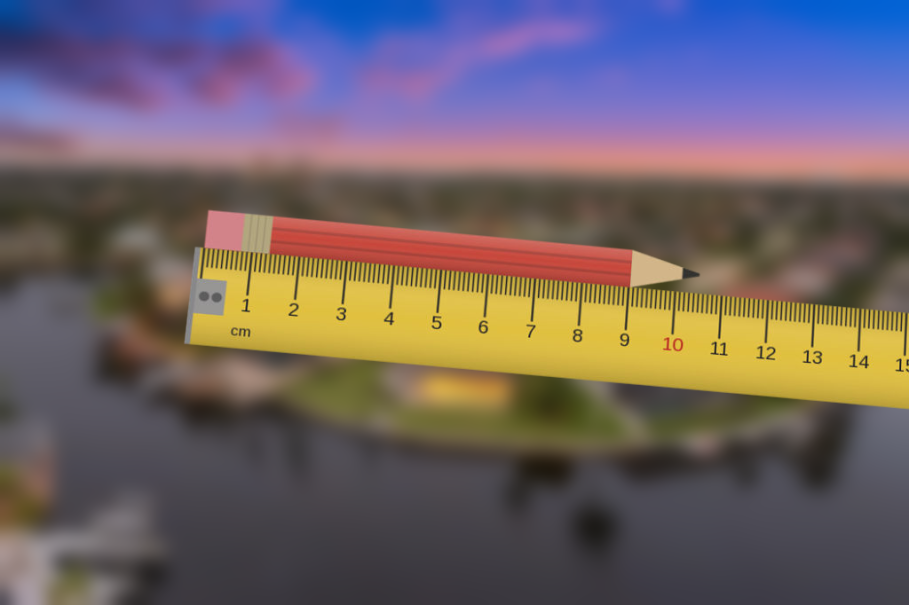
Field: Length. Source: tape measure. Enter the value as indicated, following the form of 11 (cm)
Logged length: 10.5 (cm)
